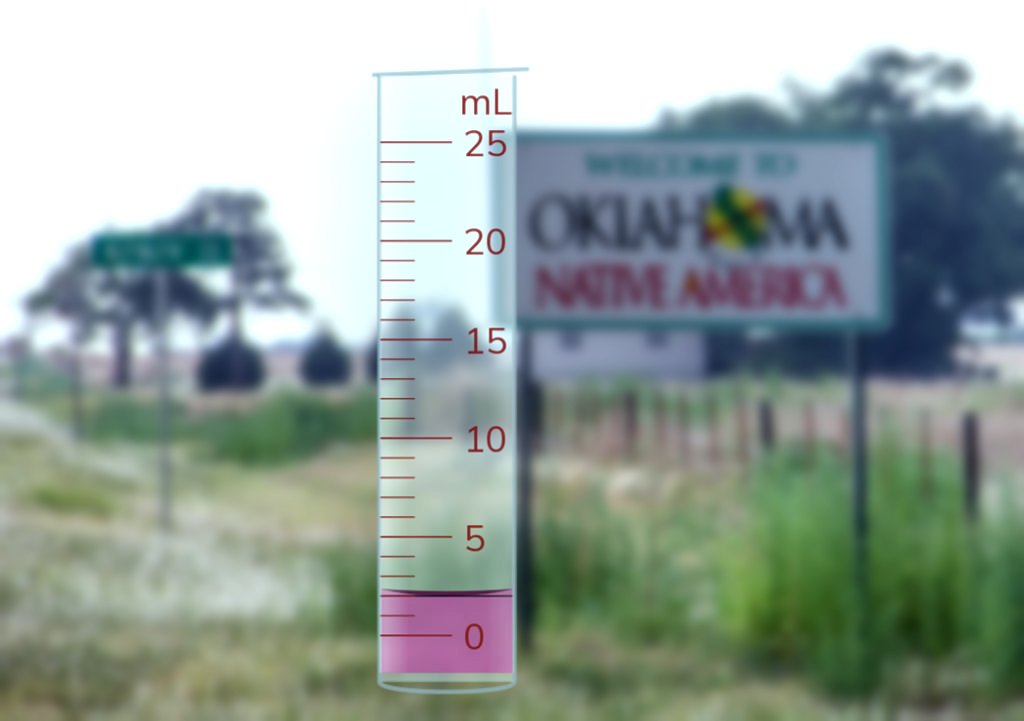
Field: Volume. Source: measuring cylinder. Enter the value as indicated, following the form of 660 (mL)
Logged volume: 2 (mL)
